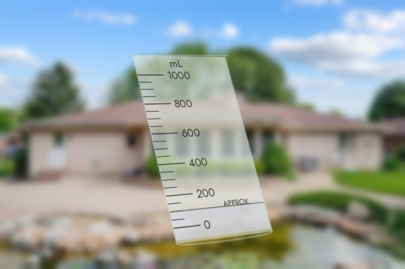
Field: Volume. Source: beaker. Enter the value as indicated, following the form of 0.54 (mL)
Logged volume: 100 (mL)
